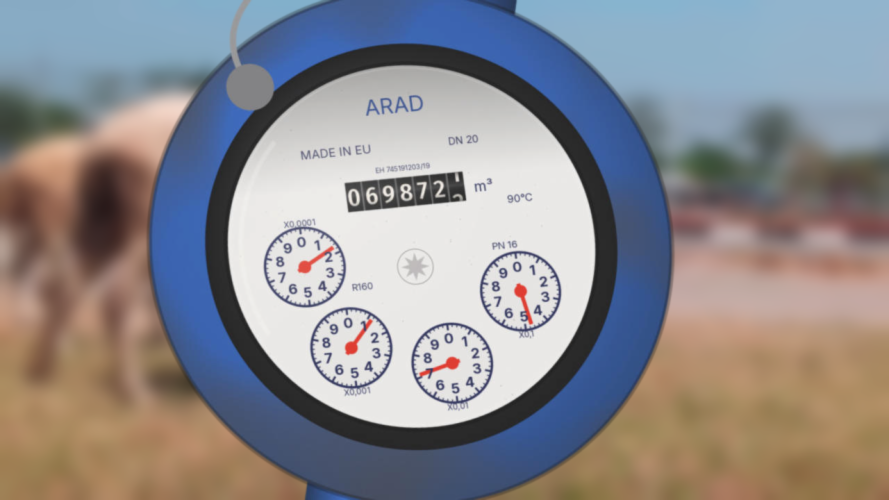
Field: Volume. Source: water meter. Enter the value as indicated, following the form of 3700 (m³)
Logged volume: 698721.4711 (m³)
